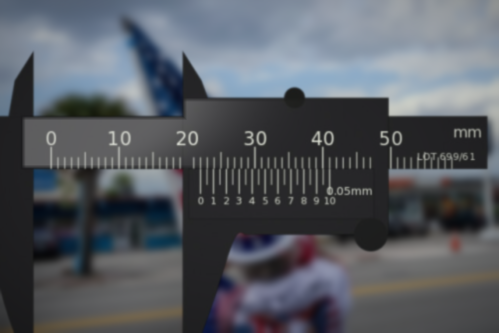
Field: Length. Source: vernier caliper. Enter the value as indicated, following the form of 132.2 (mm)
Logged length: 22.0 (mm)
